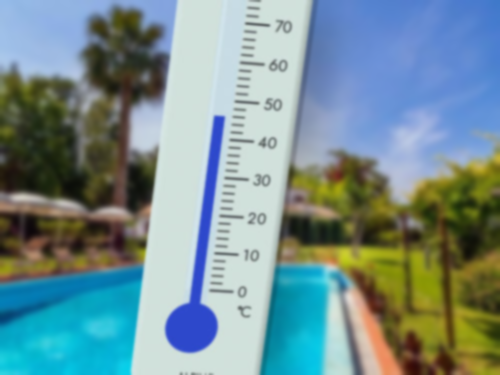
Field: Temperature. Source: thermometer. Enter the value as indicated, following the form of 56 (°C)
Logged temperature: 46 (°C)
